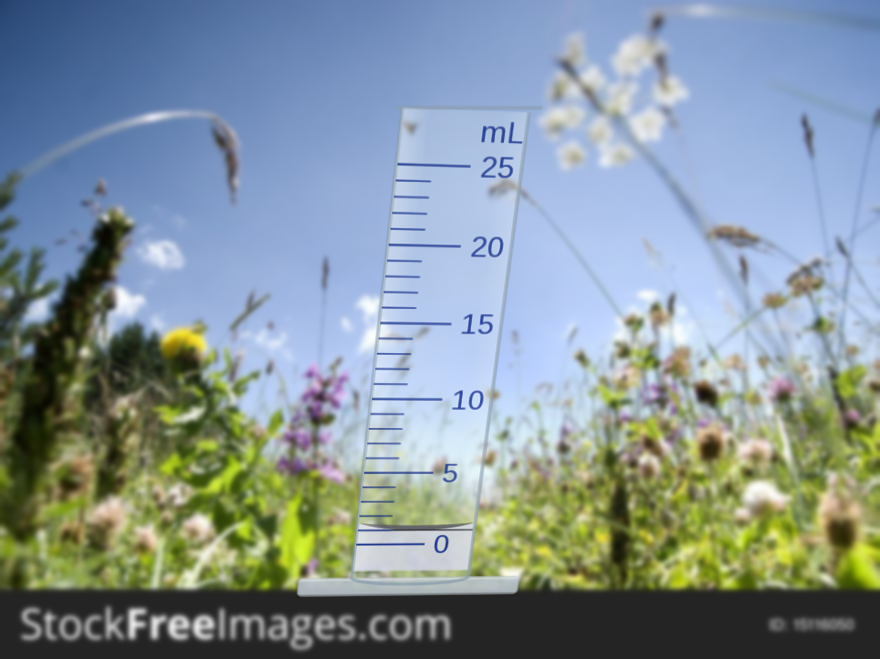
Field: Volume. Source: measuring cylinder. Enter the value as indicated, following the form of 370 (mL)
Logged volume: 1 (mL)
